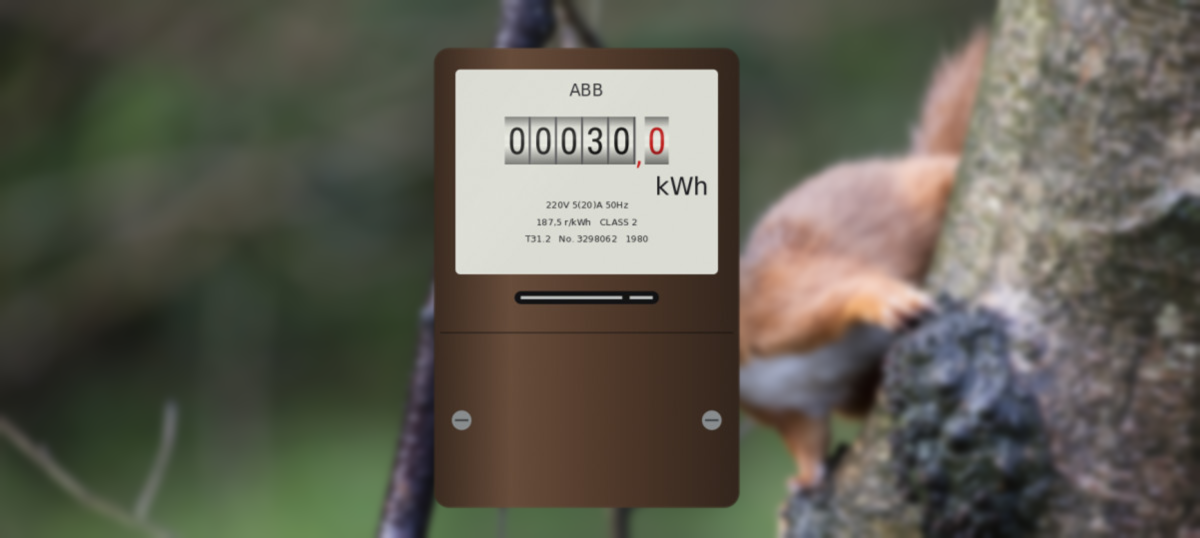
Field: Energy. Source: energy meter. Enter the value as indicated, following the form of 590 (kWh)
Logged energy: 30.0 (kWh)
